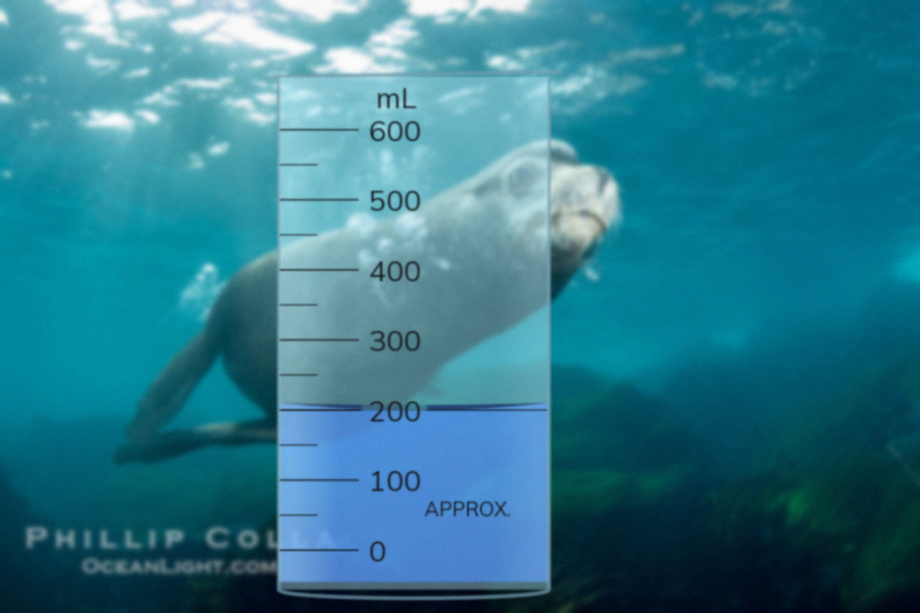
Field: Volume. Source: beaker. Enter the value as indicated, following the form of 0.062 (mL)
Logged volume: 200 (mL)
